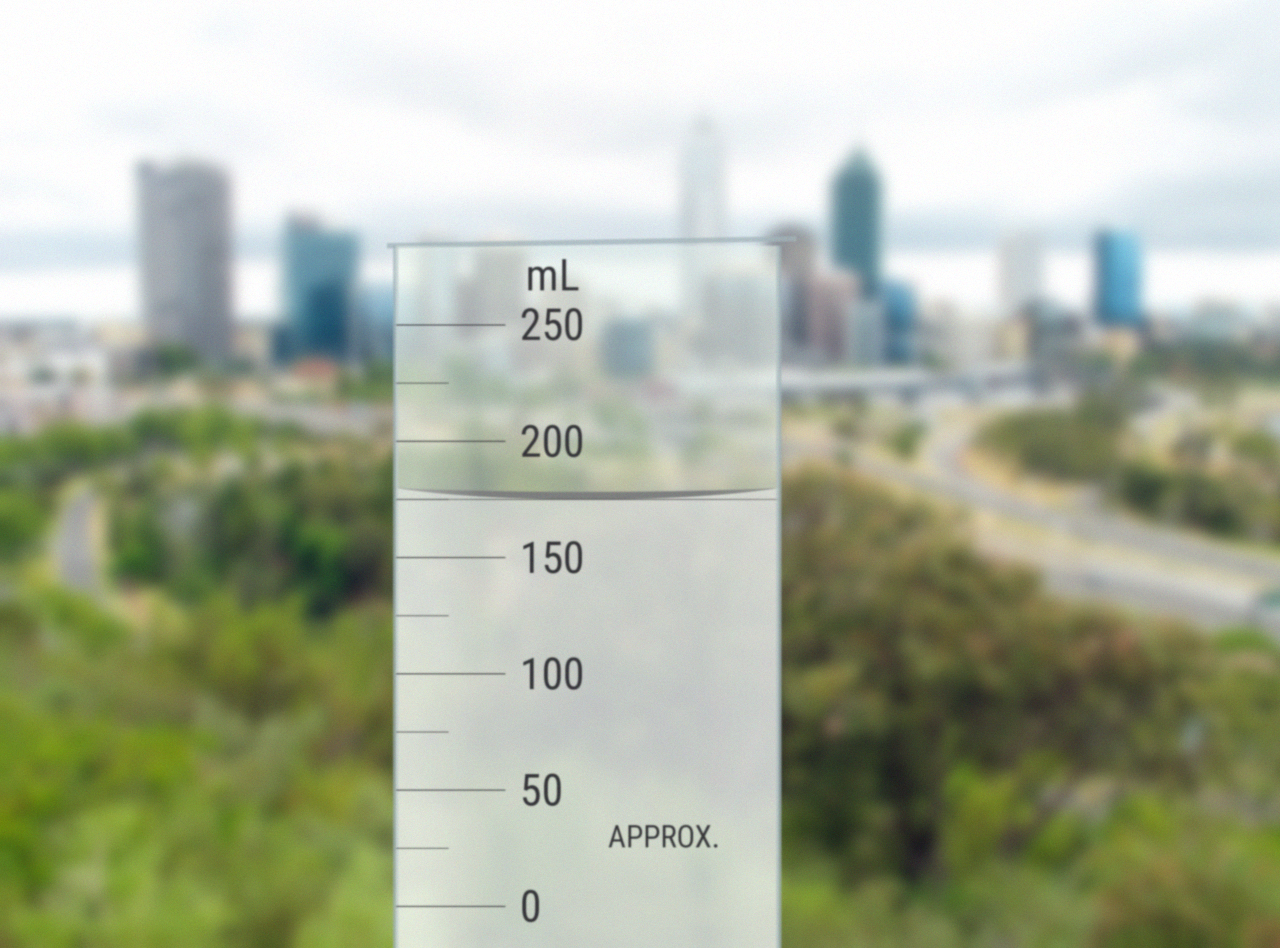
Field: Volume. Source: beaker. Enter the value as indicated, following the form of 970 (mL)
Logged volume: 175 (mL)
